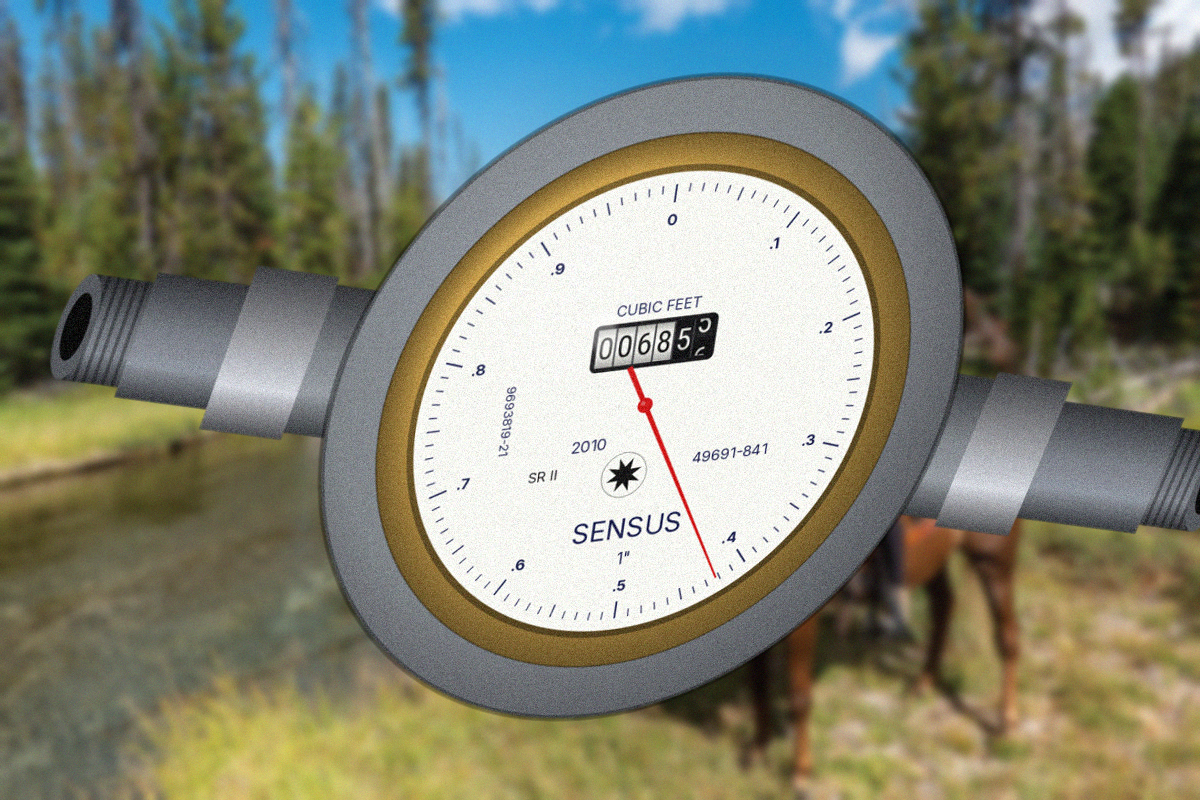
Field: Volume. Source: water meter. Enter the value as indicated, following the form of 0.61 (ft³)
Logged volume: 6855.42 (ft³)
